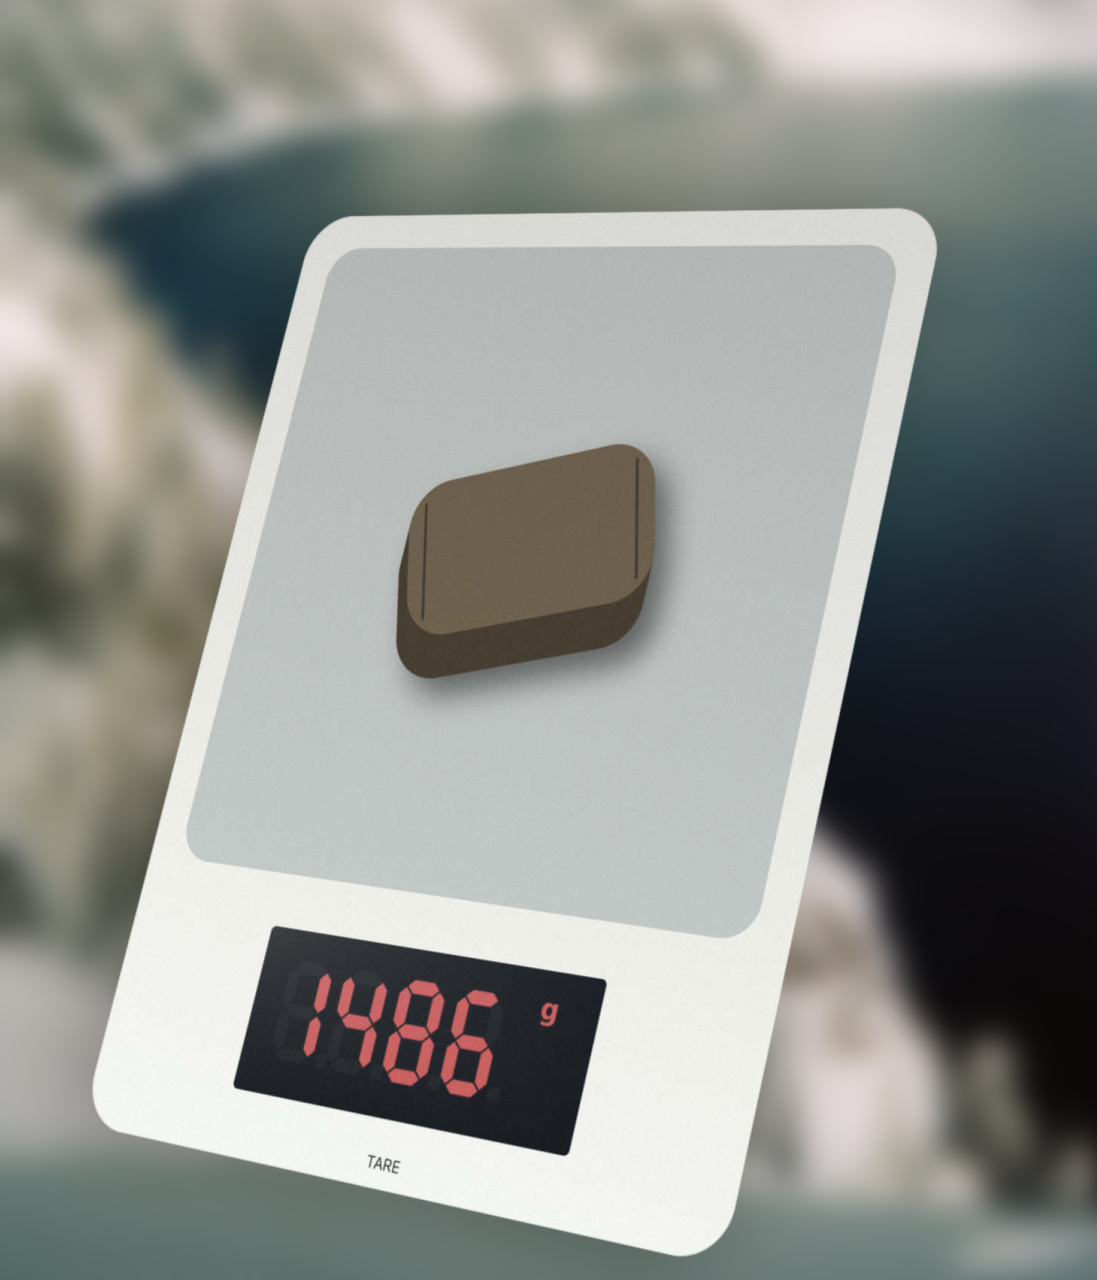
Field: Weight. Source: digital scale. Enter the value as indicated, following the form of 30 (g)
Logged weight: 1486 (g)
